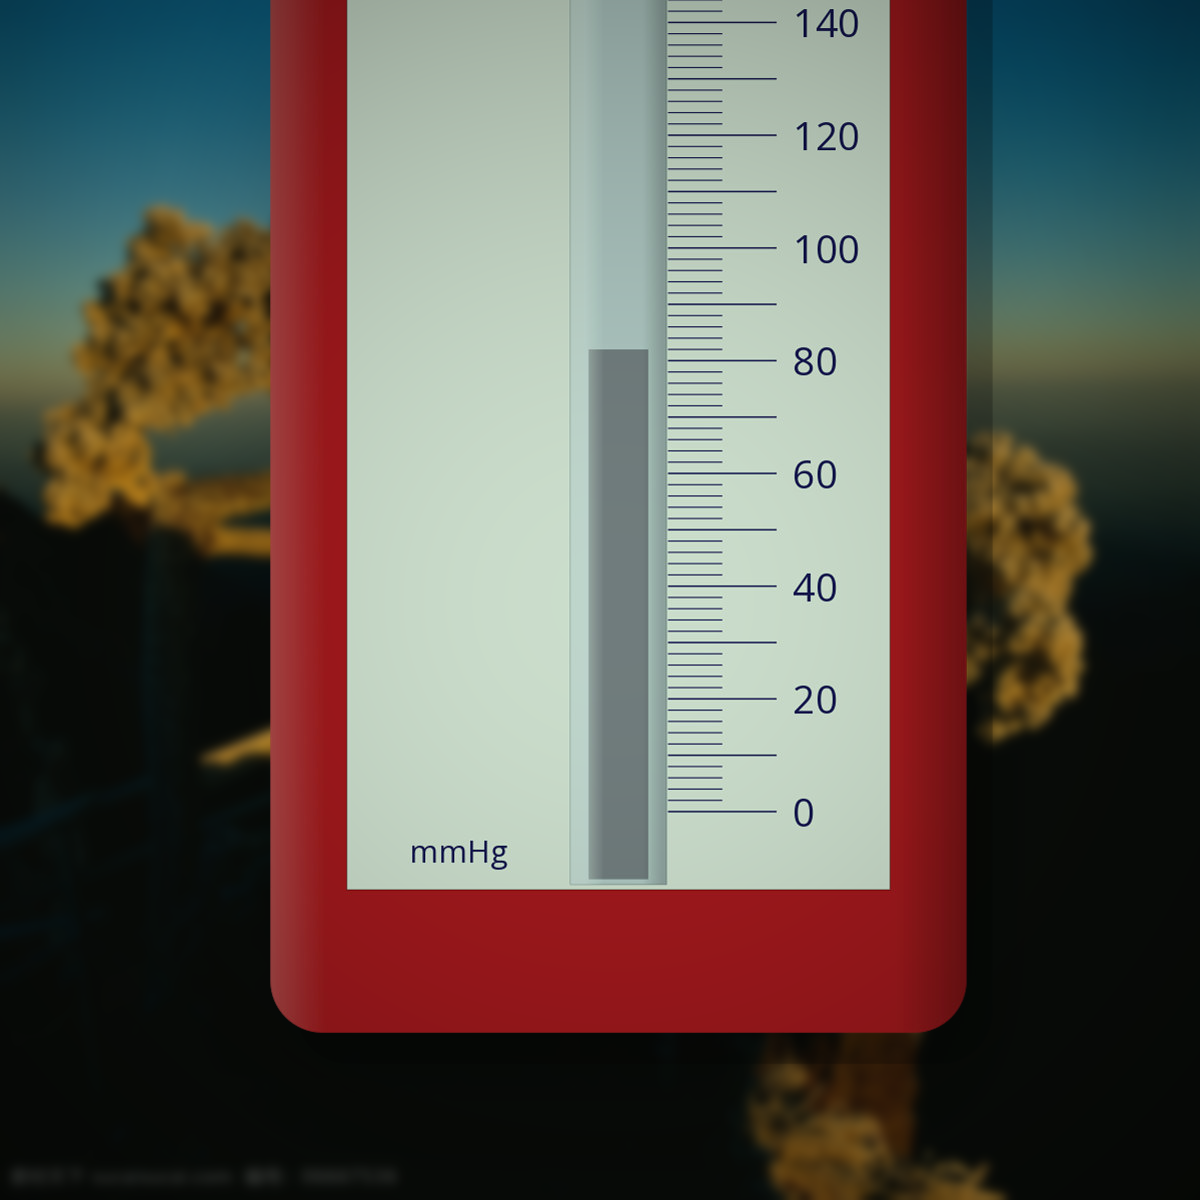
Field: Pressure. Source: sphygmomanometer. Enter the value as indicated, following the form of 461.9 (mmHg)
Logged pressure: 82 (mmHg)
